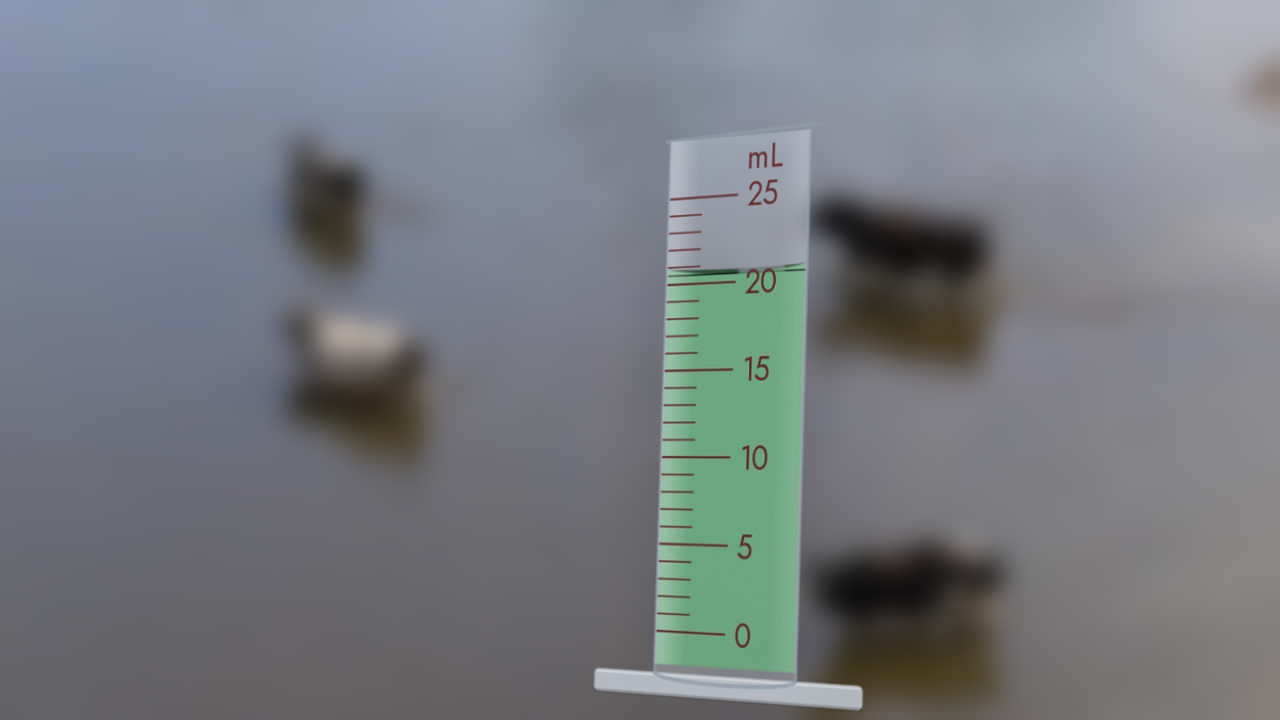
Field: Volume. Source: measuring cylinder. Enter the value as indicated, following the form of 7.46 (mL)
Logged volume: 20.5 (mL)
